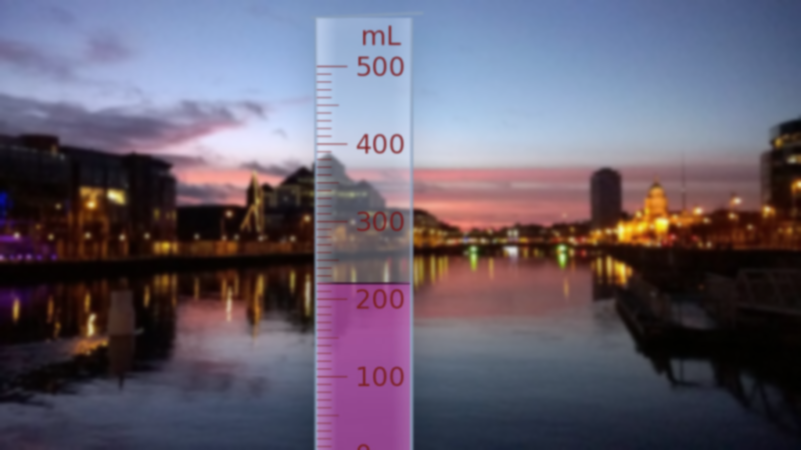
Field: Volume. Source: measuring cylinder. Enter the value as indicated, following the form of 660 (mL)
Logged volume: 220 (mL)
